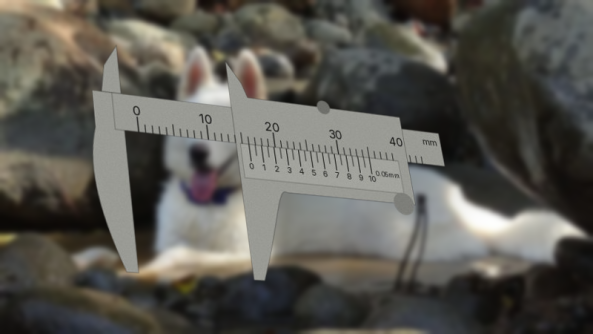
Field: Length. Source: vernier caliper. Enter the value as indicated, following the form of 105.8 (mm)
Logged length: 16.0 (mm)
